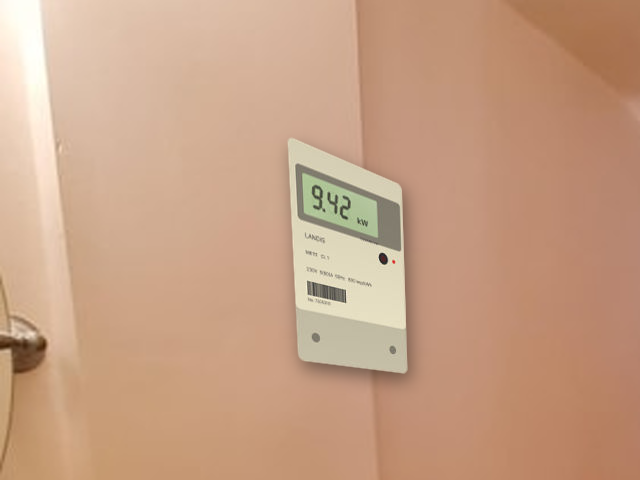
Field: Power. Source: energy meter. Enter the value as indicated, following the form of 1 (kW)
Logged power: 9.42 (kW)
